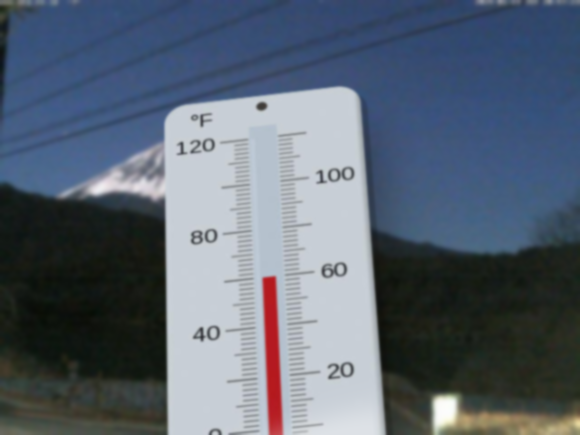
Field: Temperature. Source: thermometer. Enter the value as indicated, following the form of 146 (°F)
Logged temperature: 60 (°F)
